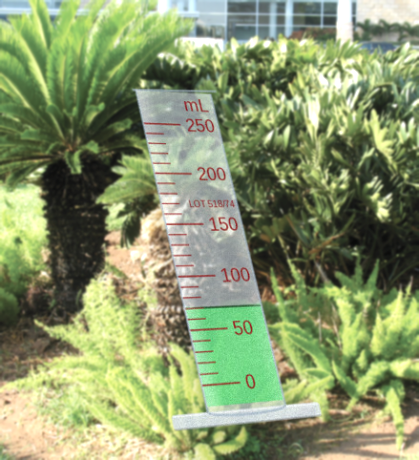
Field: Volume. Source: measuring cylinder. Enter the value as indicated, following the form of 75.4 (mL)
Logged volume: 70 (mL)
